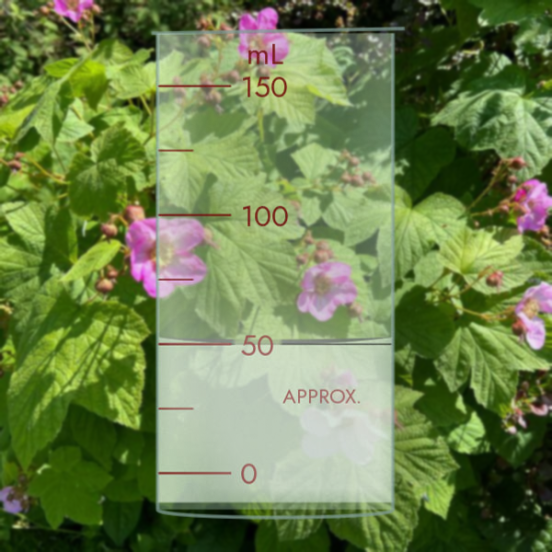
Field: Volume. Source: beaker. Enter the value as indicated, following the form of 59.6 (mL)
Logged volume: 50 (mL)
